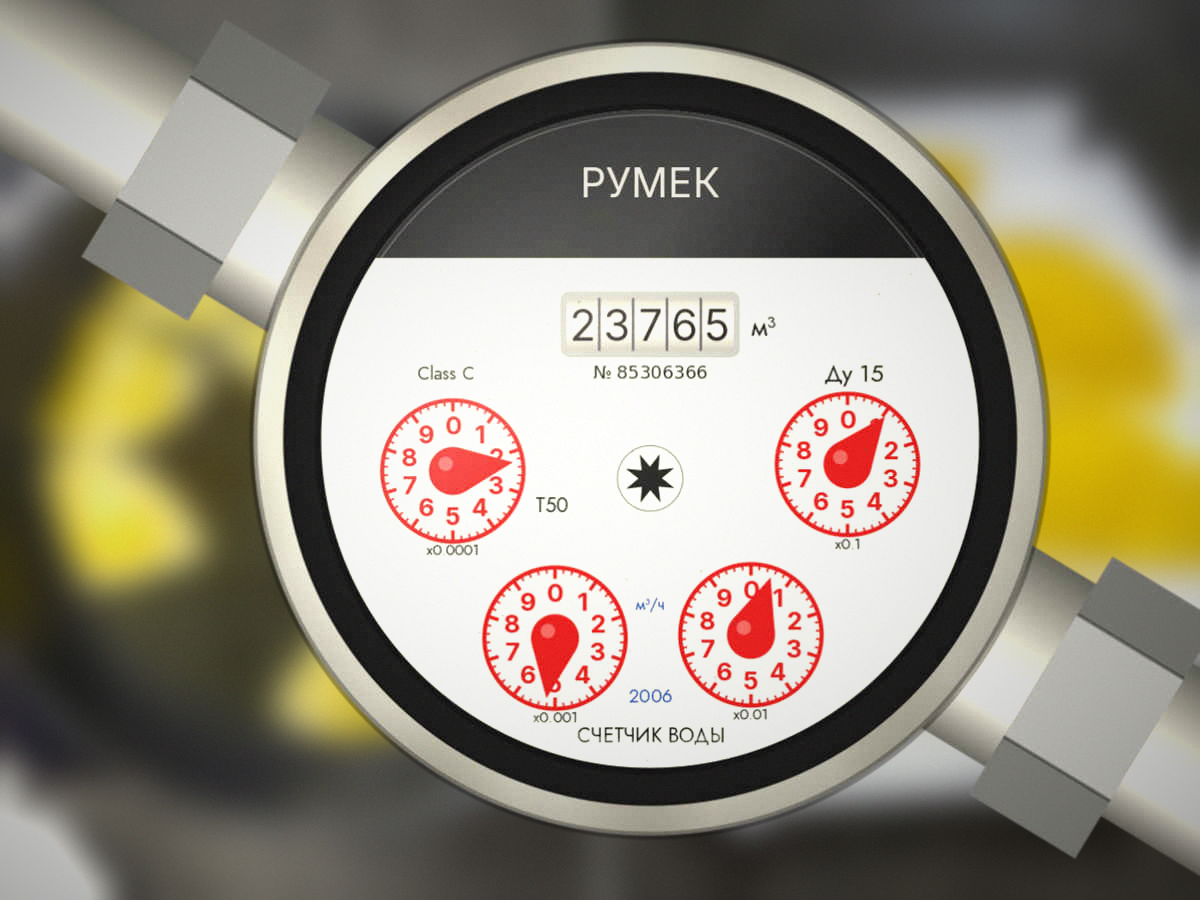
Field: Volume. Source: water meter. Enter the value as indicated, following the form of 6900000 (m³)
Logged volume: 23765.1052 (m³)
